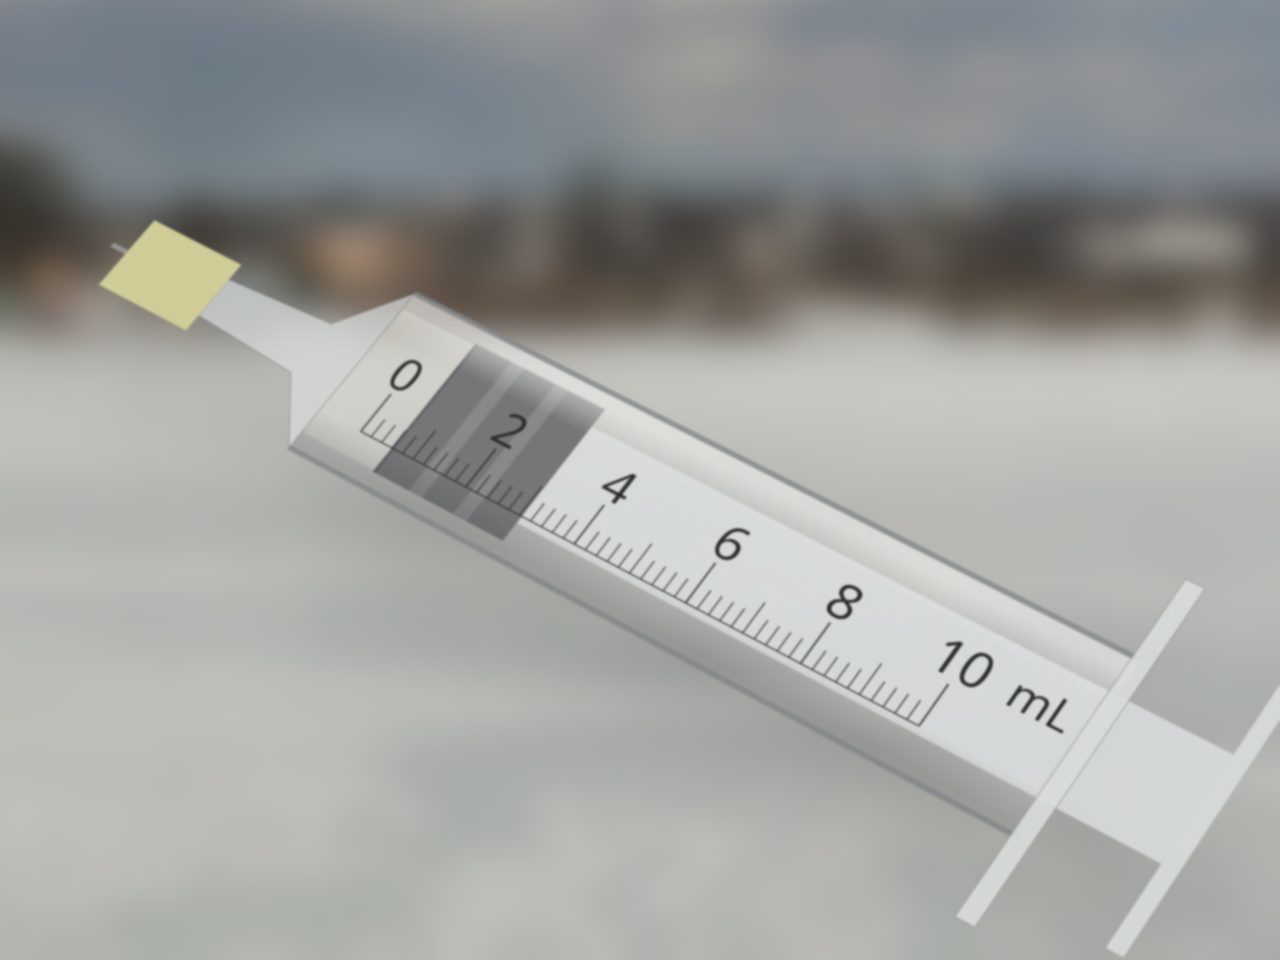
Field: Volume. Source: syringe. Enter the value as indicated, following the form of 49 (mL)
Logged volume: 0.6 (mL)
